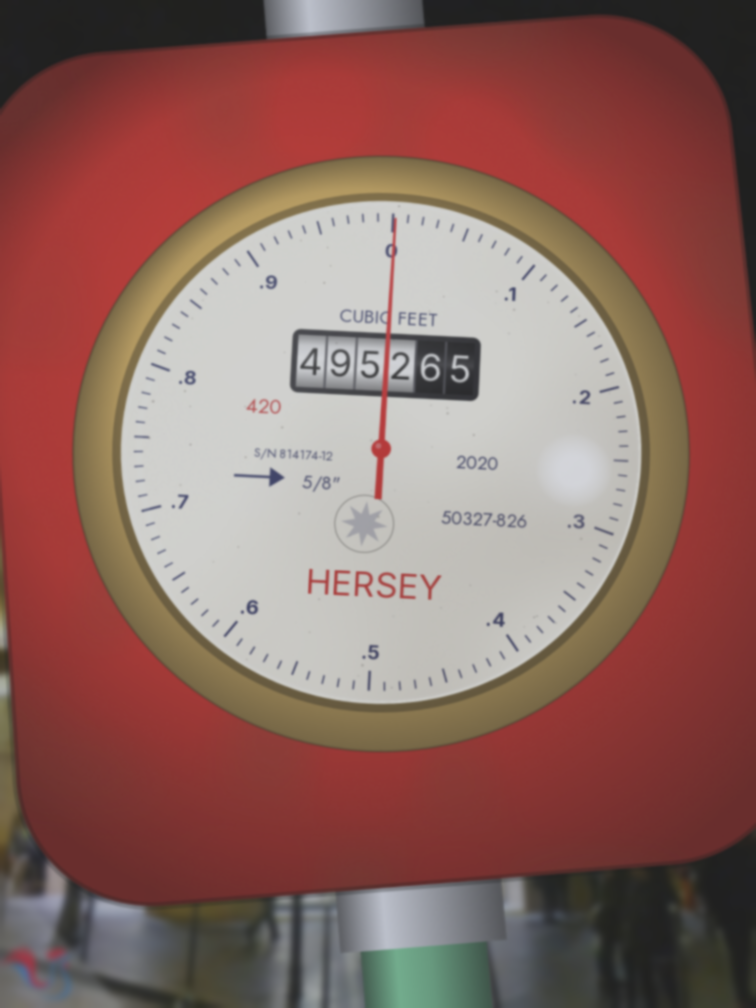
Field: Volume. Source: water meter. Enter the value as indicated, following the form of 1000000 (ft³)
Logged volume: 495265.00 (ft³)
